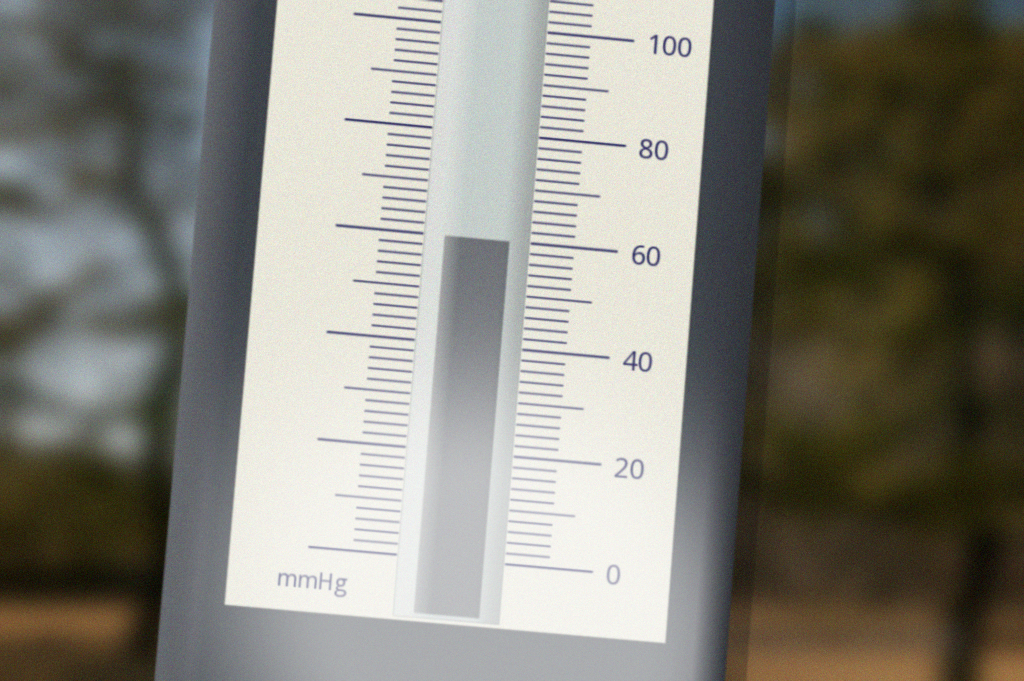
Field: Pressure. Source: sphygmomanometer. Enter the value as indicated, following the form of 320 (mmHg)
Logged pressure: 60 (mmHg)
